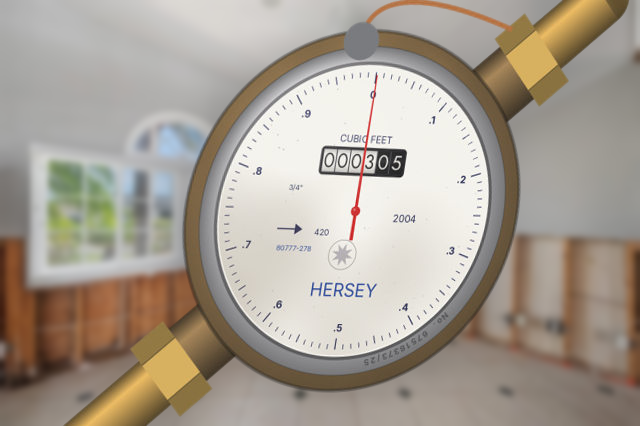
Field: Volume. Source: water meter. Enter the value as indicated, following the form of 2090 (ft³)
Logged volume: 305.00 (ft³)
